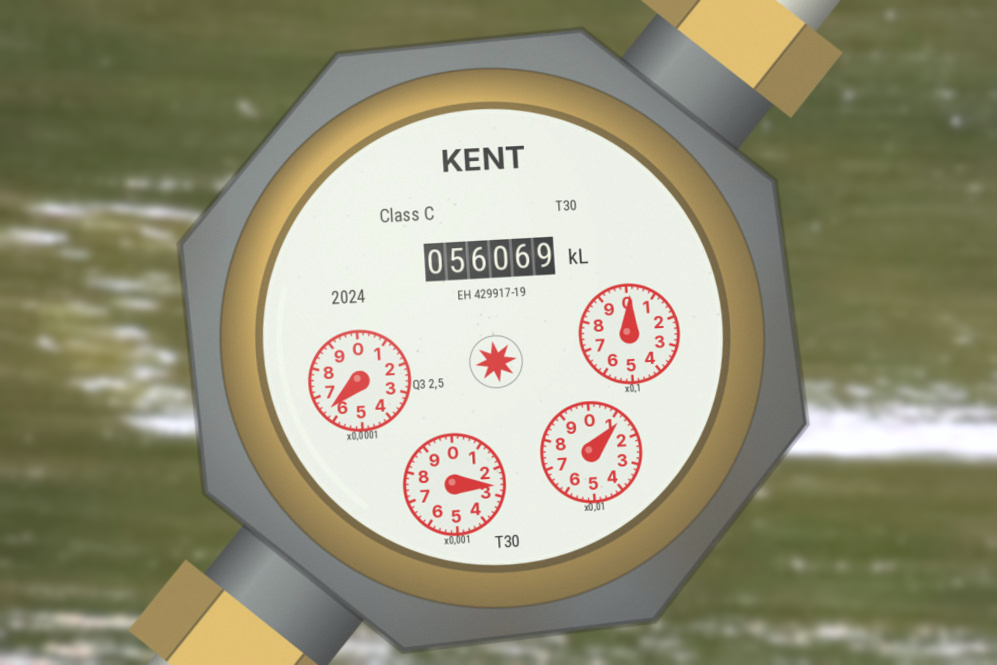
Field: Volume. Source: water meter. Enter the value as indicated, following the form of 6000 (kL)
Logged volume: 56069.0126 (kL)
